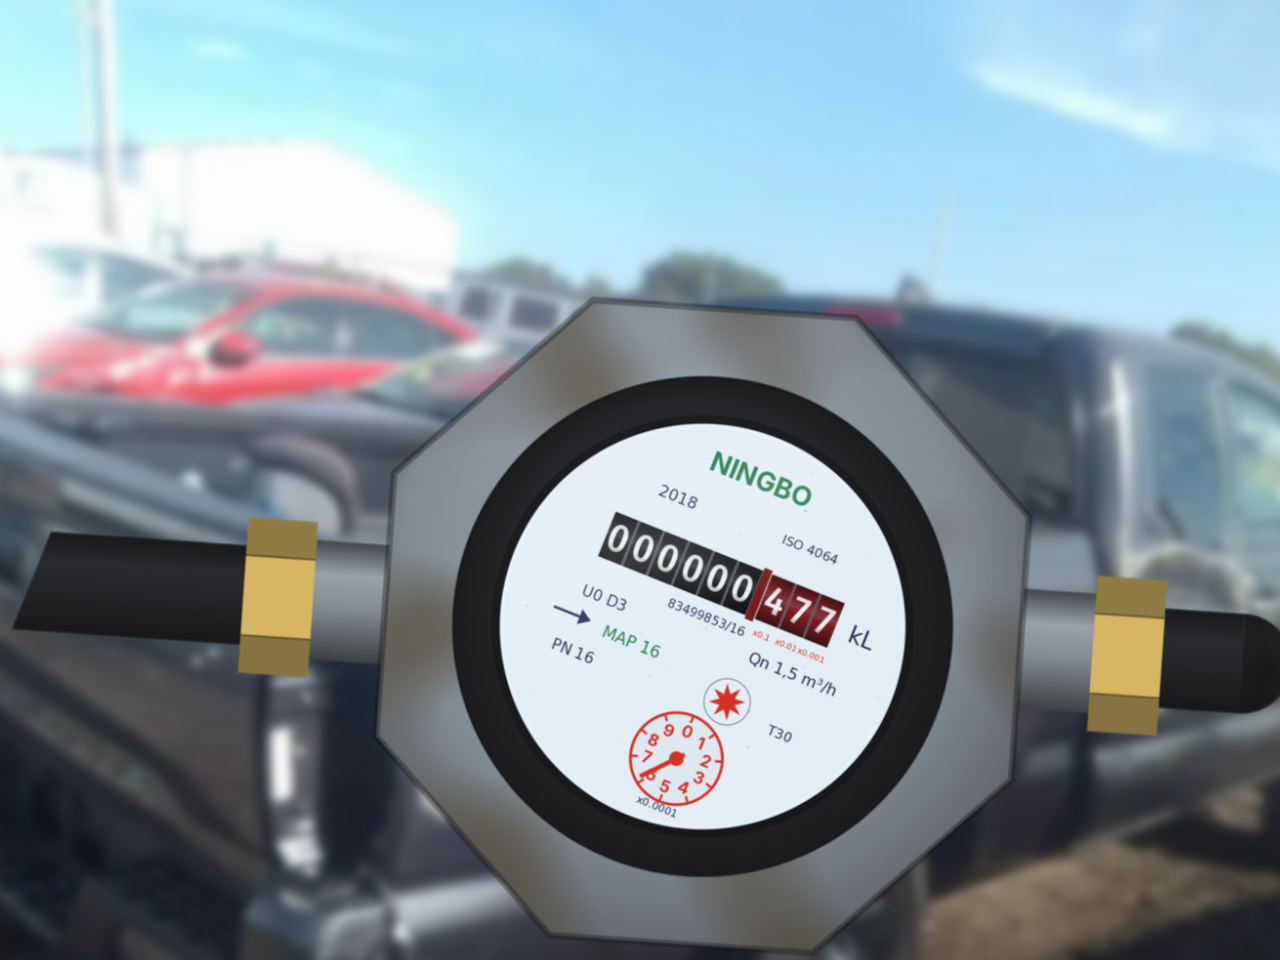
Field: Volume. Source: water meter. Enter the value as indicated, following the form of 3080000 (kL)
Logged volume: 0.4776 (kL)
